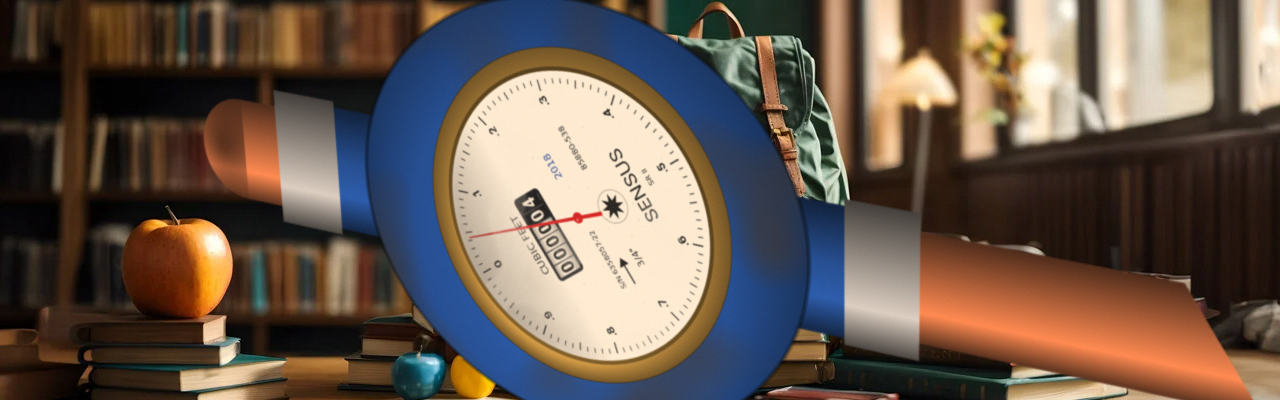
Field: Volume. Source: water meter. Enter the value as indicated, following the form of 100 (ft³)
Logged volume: 4.04 (ft³)
